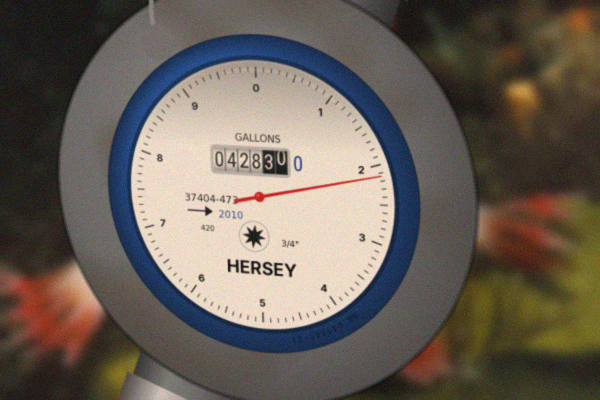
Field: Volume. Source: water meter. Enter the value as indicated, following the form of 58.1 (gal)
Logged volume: 428302.1 (gal)
